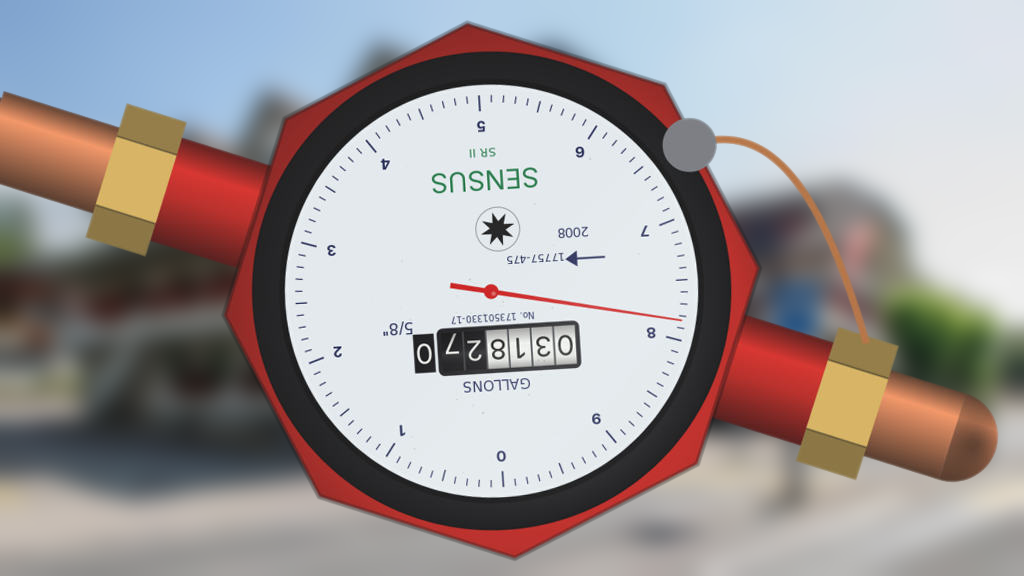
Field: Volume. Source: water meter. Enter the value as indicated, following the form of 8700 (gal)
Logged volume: 318267.8 (gal)
